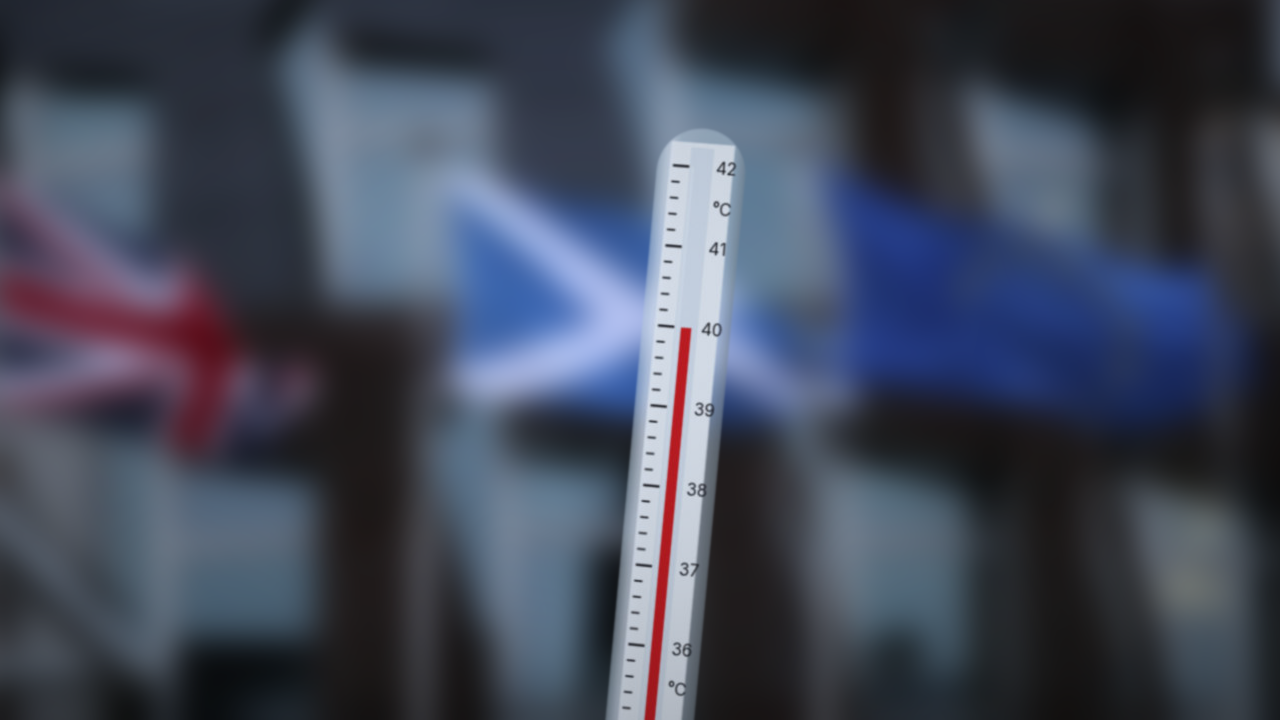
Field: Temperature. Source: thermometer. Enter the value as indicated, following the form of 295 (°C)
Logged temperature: 40 (°C)
